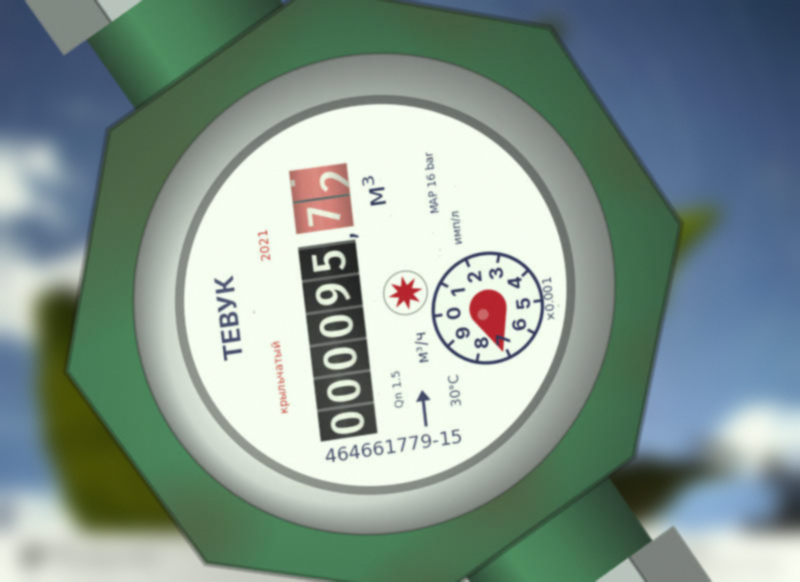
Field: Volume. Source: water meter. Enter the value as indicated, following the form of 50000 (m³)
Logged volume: 95.717 (m³)
